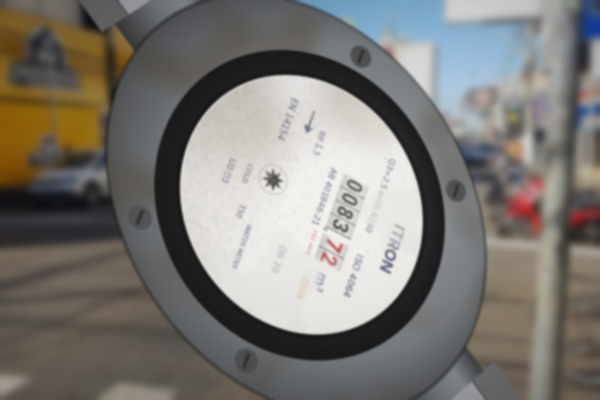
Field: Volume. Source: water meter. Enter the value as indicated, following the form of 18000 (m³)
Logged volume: 83.72 (m³)
